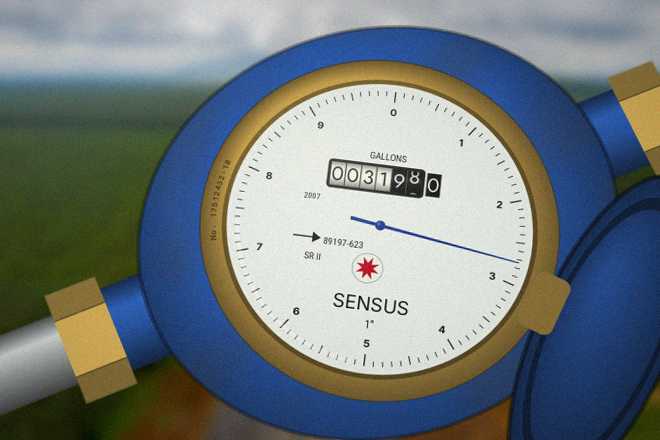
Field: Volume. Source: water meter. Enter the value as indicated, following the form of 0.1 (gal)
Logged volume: 31982.7 (gal)
